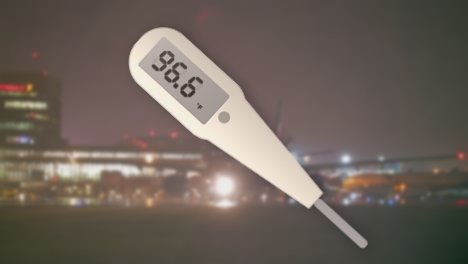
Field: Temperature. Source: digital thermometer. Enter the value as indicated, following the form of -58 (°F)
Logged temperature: 96.6 (°F)
